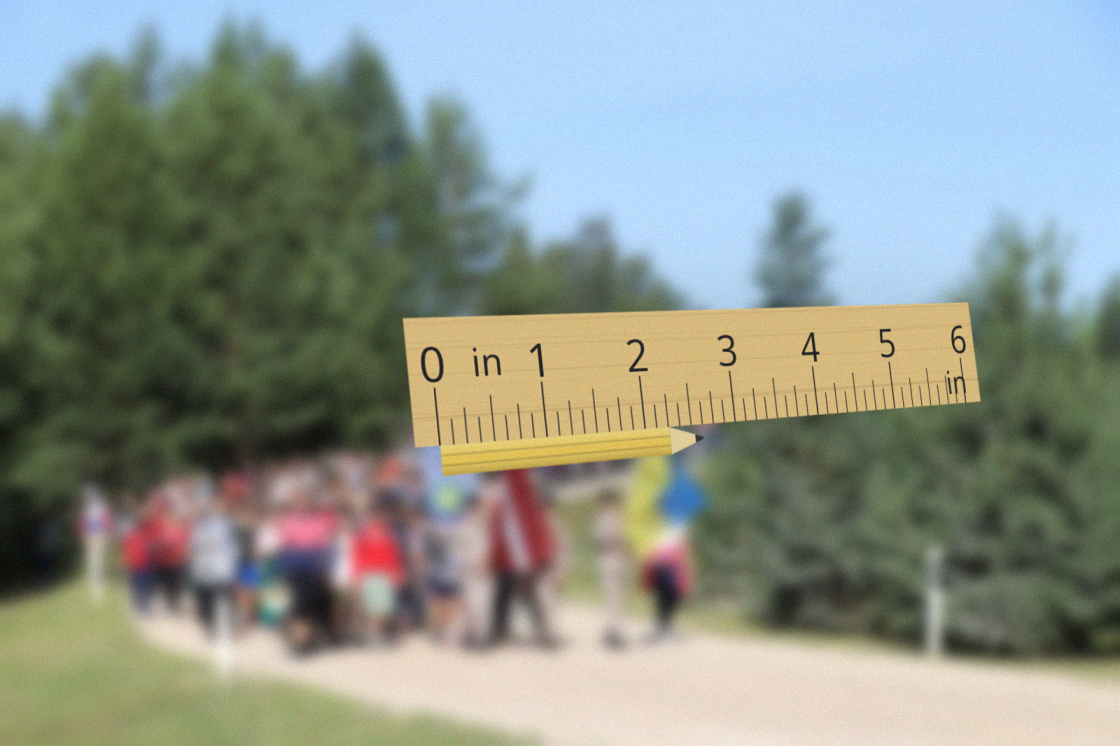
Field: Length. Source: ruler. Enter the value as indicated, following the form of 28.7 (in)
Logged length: 2.625 (in)
